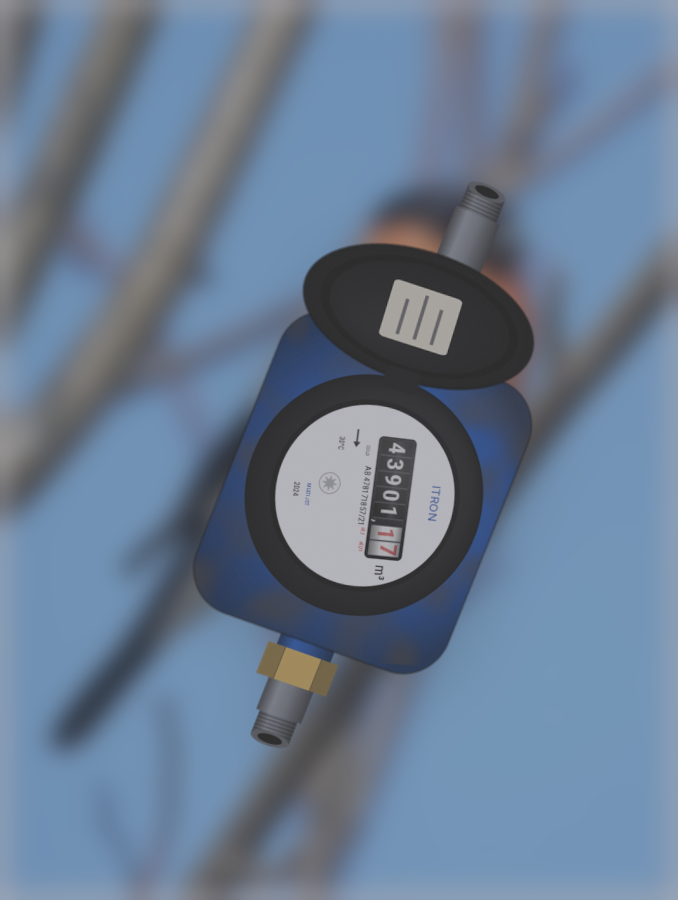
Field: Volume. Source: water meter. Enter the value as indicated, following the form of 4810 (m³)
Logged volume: 43901.17 (m³)
